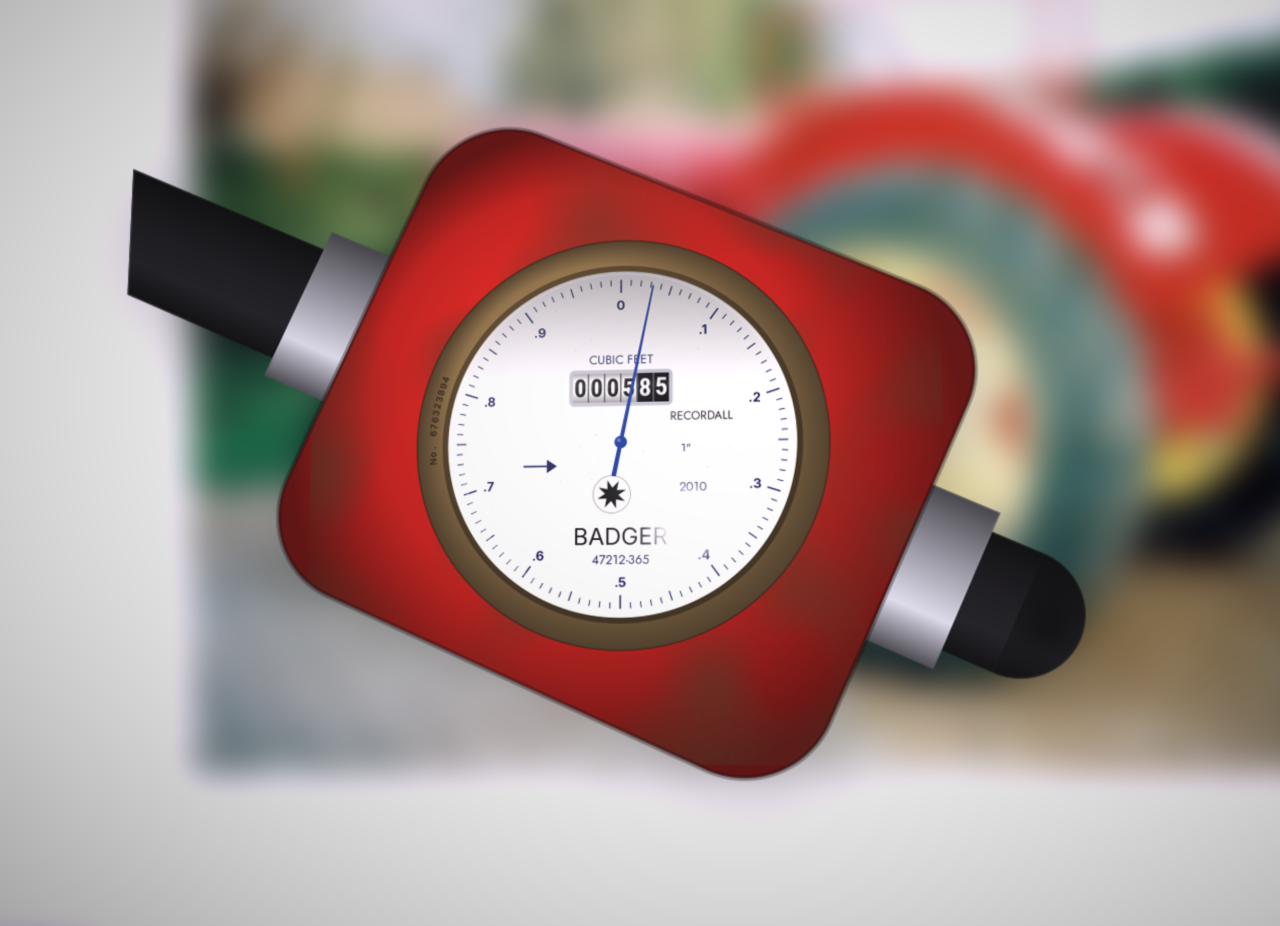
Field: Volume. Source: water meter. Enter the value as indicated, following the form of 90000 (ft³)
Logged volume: 585.03 (ft³)
